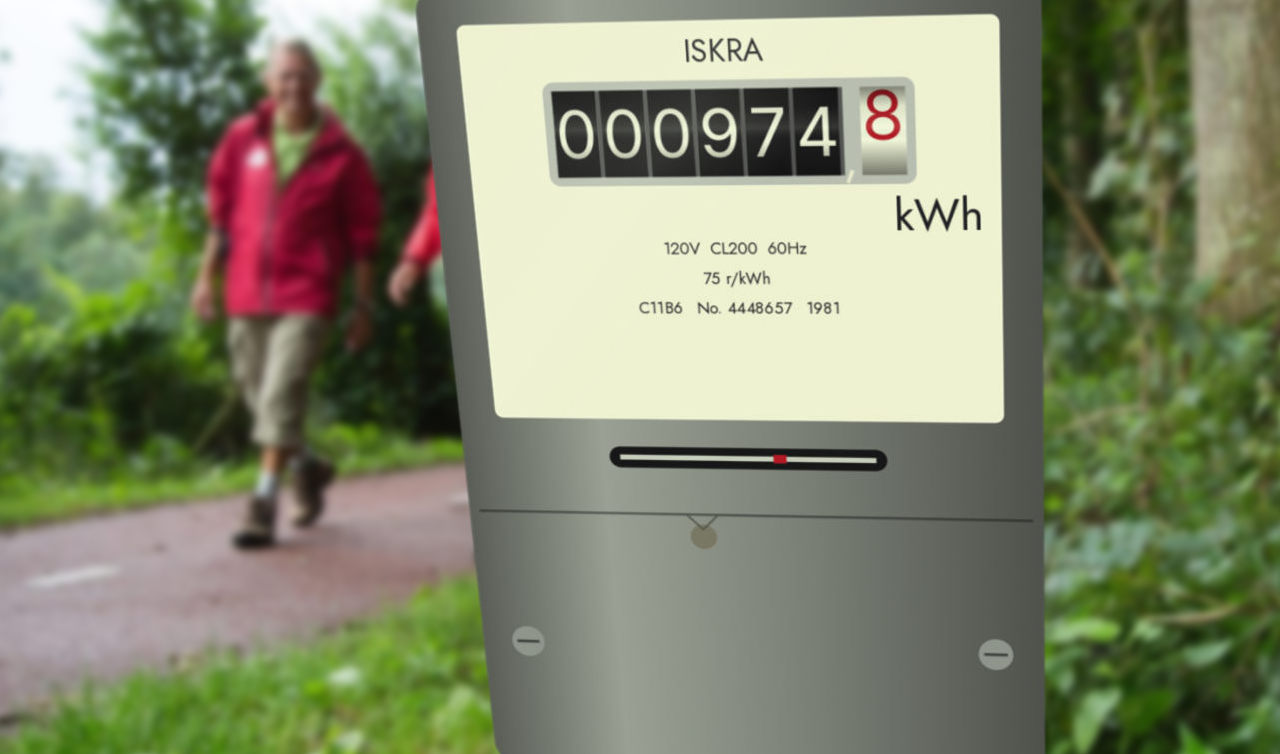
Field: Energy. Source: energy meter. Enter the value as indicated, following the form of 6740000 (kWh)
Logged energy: 974.8 (kWh)
